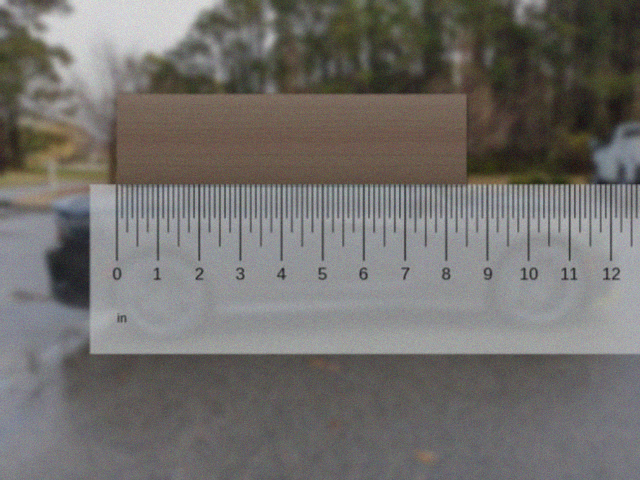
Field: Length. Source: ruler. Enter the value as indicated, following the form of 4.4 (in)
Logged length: 8.5 (in)
